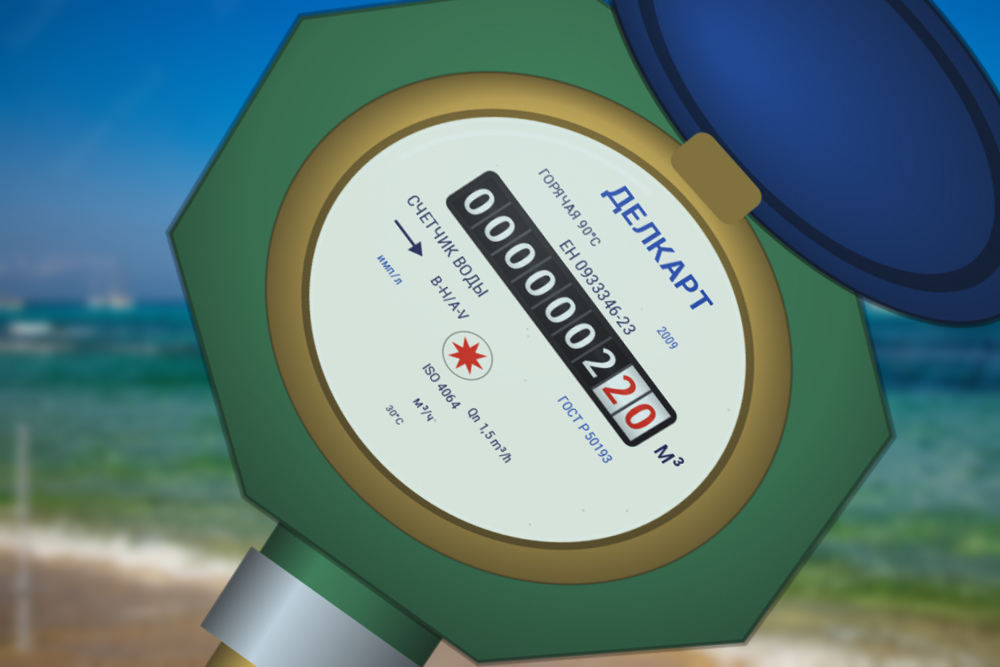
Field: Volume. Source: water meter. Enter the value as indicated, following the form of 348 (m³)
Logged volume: 2.20 (m³)
